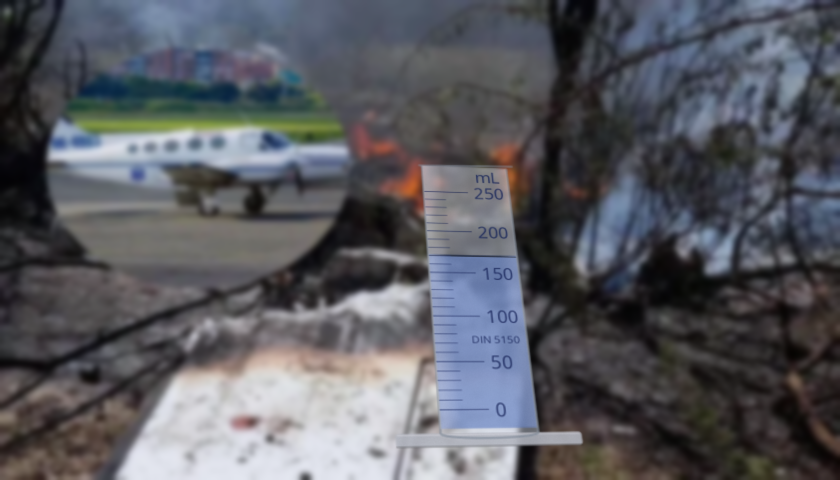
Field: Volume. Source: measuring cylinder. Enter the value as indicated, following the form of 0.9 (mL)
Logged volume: 170 (mL)
